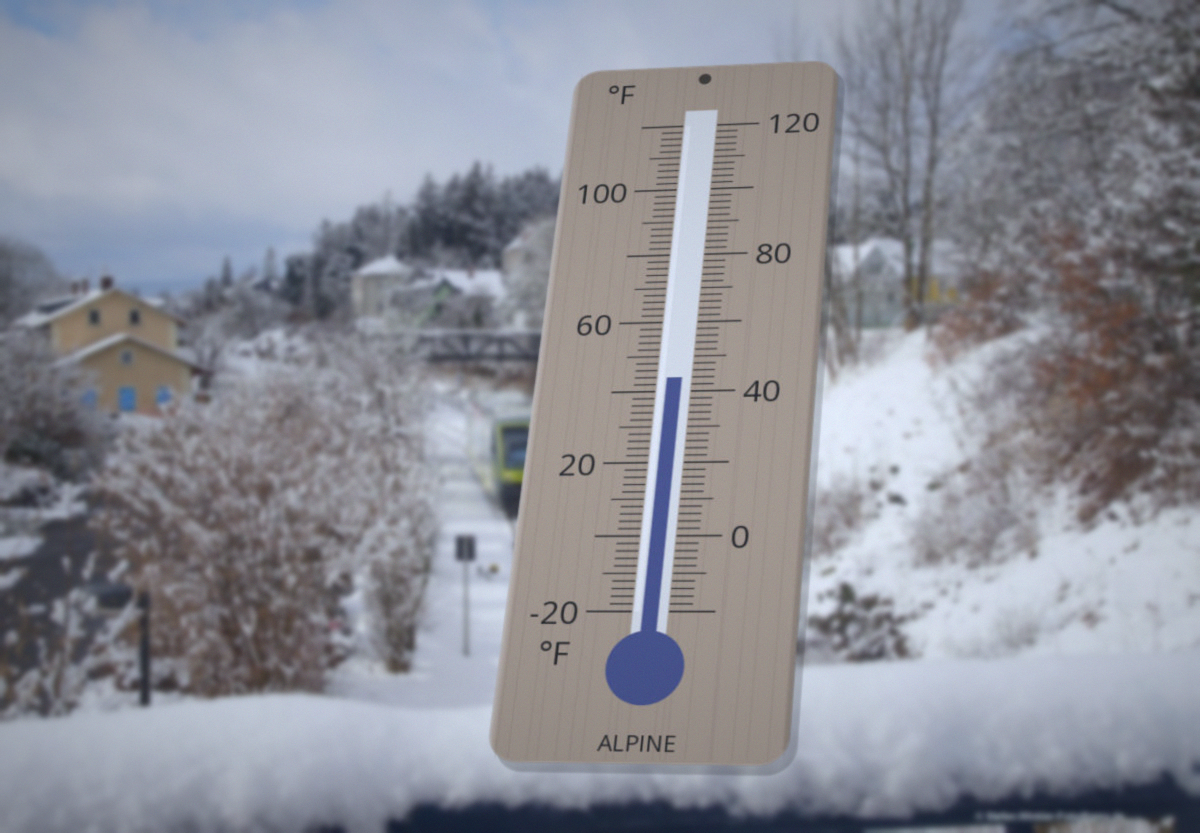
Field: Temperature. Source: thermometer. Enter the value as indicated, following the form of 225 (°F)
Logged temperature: 44 (°F)
